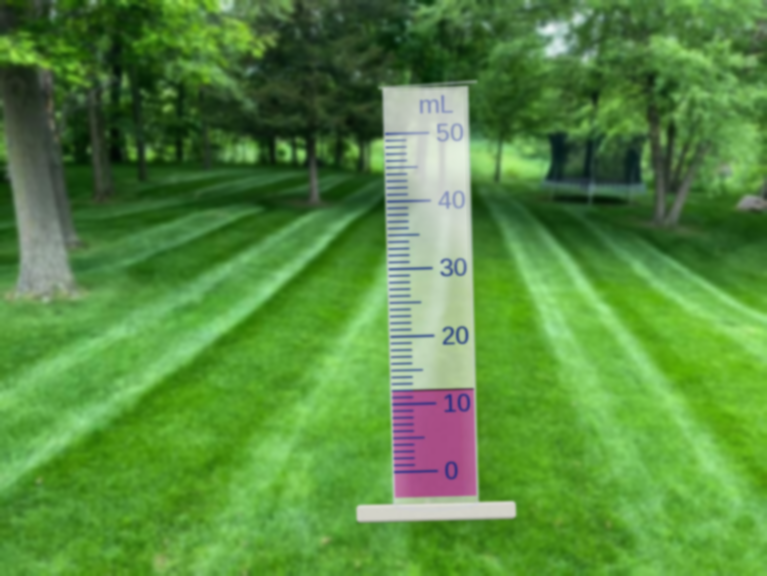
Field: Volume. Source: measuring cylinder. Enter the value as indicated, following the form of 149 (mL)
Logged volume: 12 (mL)
